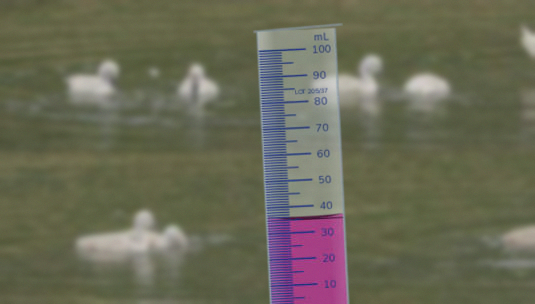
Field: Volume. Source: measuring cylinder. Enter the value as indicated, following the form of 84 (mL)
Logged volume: 35 (mL)
